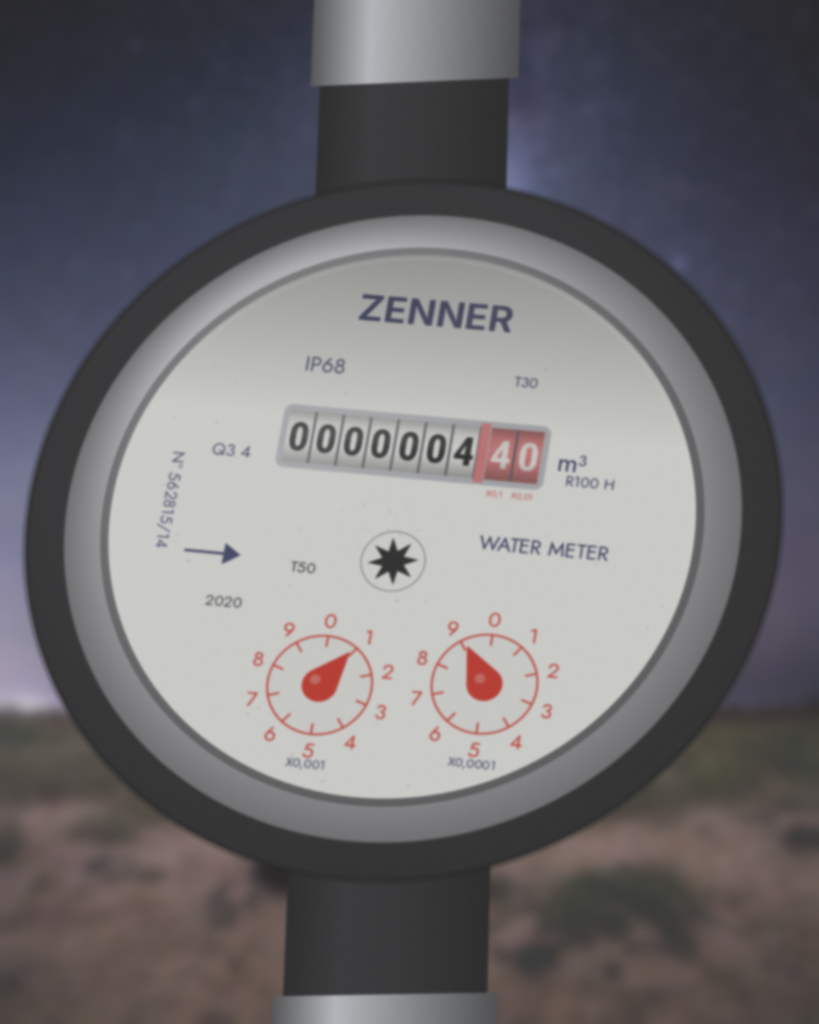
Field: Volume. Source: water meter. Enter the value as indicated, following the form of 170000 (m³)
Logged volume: 4.4009 (m³)
